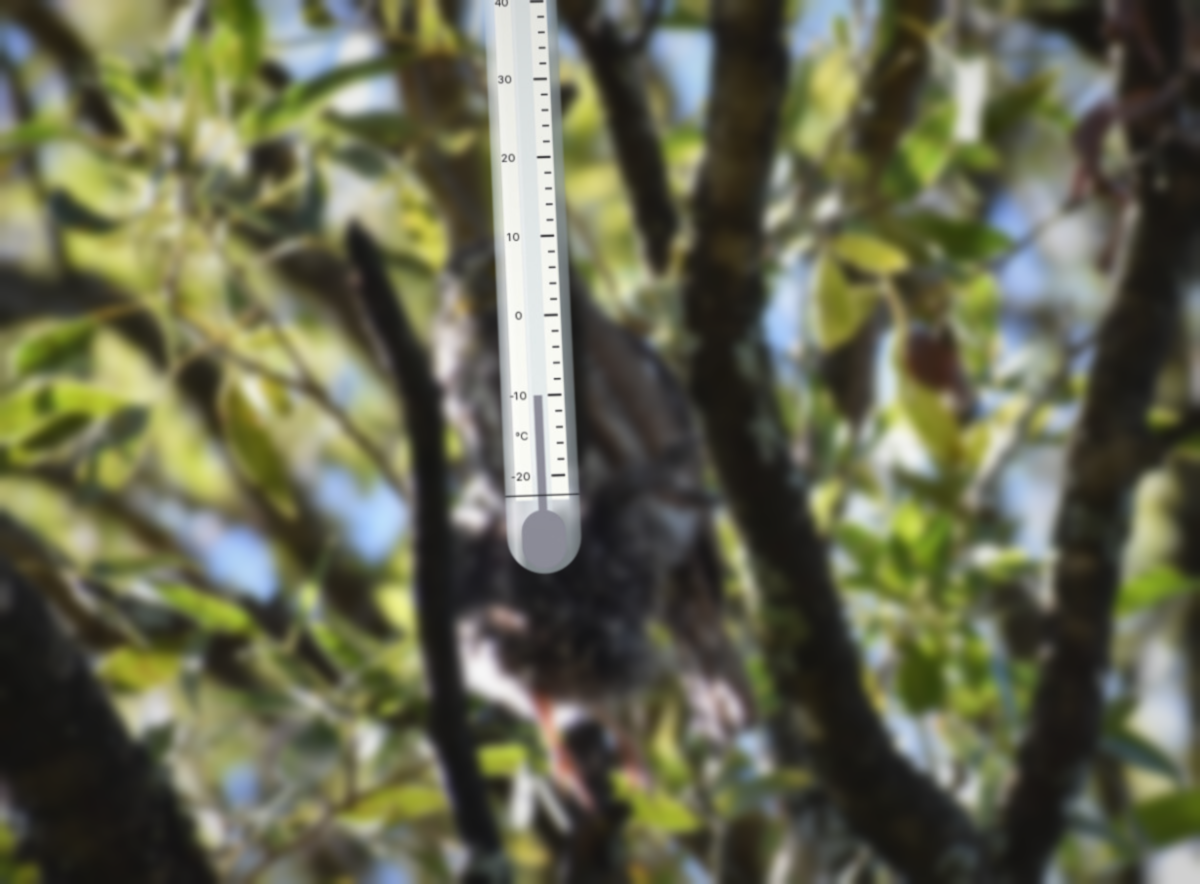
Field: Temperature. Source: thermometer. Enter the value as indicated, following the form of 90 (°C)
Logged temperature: -10 (°C)
